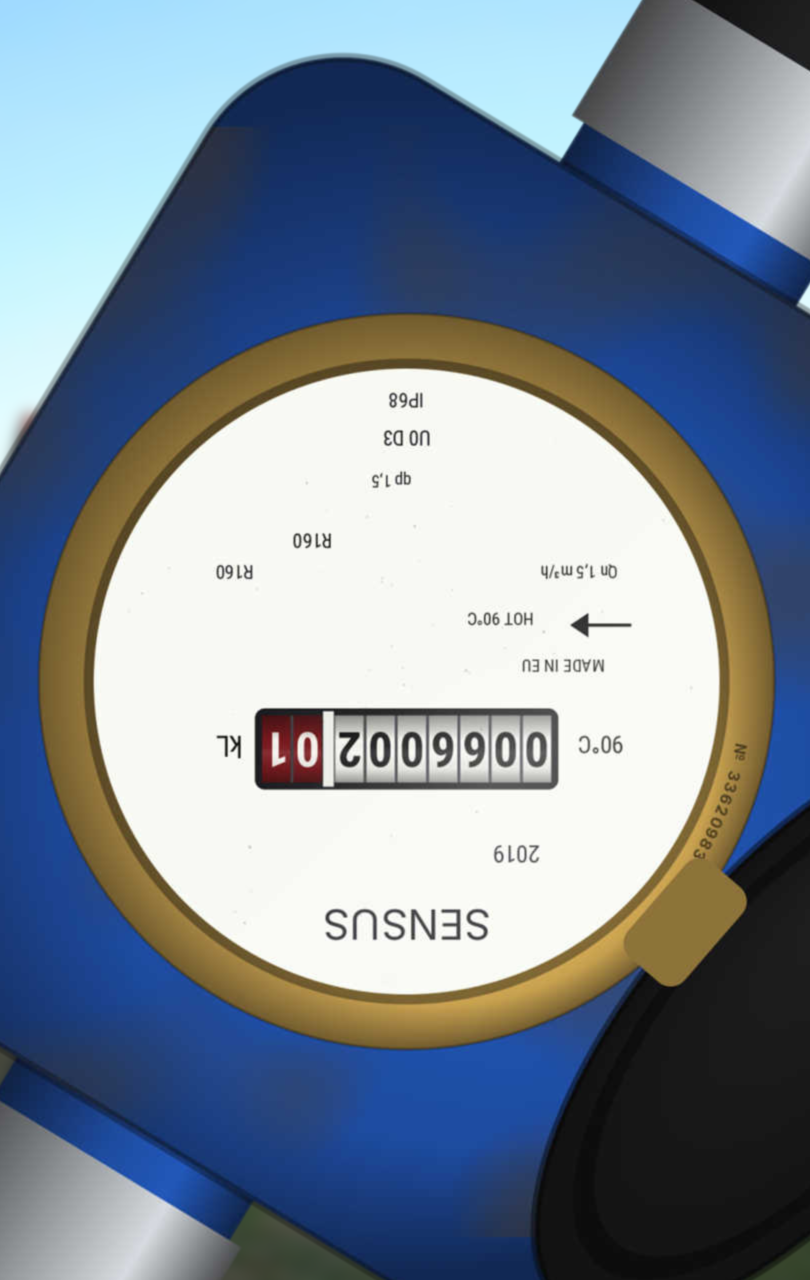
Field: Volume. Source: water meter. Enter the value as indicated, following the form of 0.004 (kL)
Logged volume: 66002.01 (kL)
